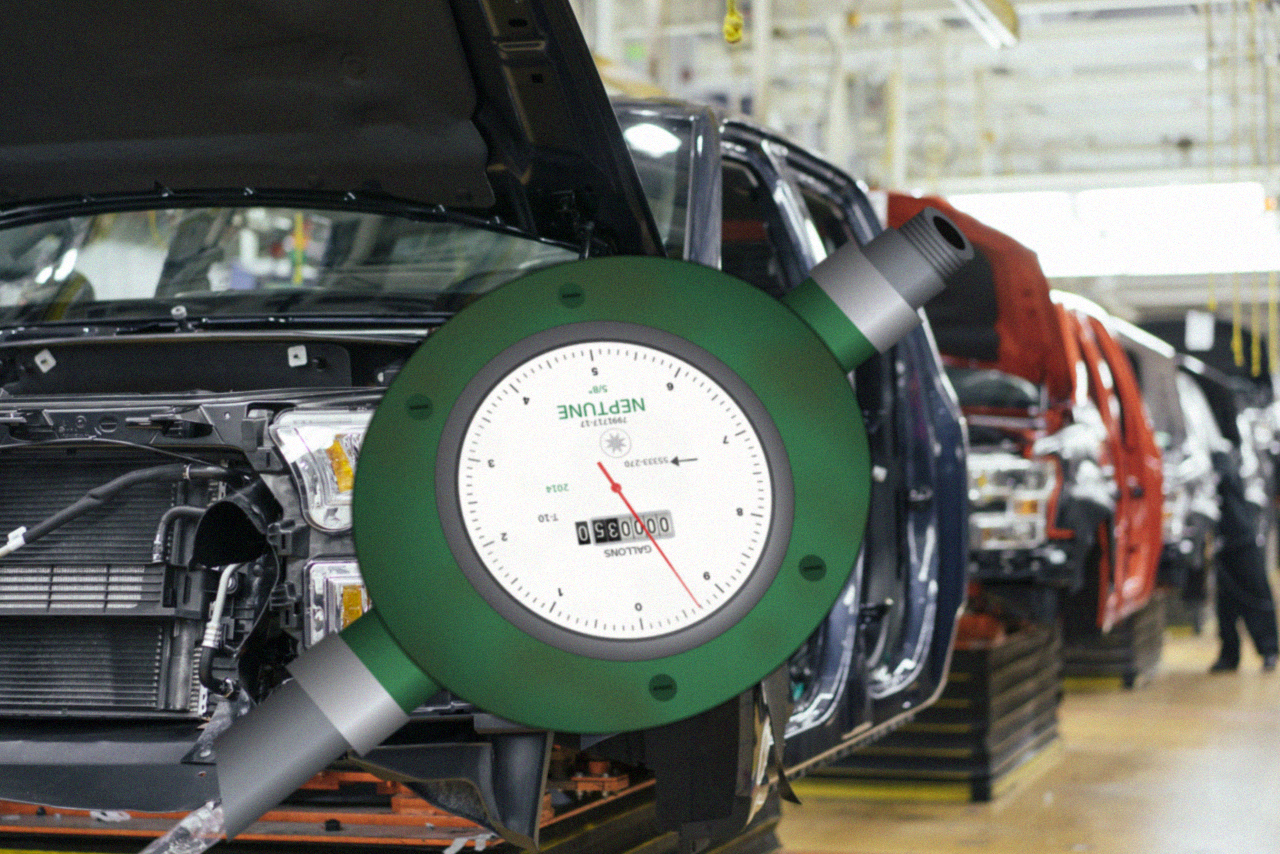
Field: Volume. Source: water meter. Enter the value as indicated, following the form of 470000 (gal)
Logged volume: 349.3 (gal)
